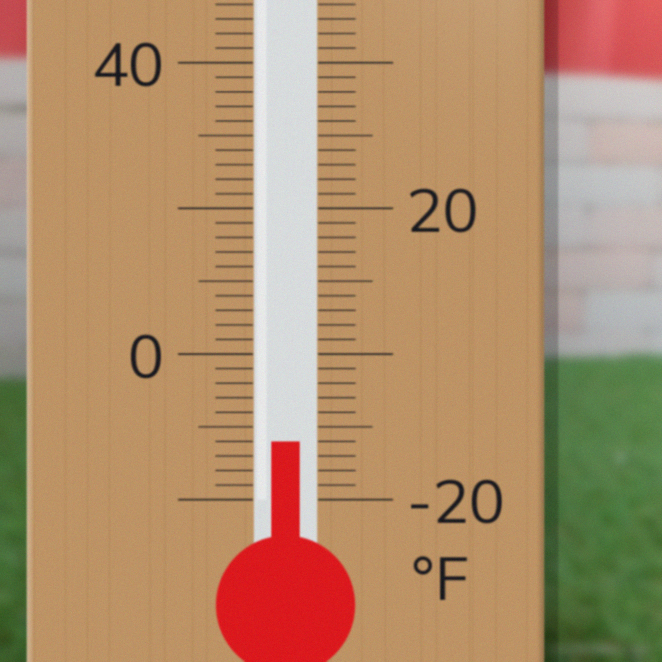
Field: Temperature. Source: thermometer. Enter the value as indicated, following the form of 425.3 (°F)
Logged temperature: -12 (°F)
